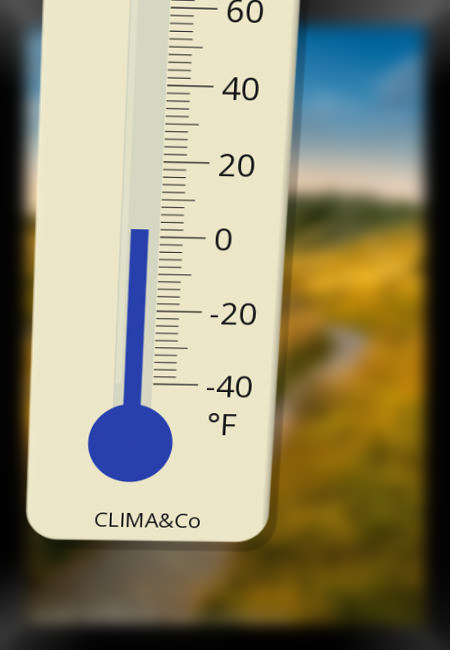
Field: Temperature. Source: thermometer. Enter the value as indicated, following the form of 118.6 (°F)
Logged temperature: 2 (°F)
